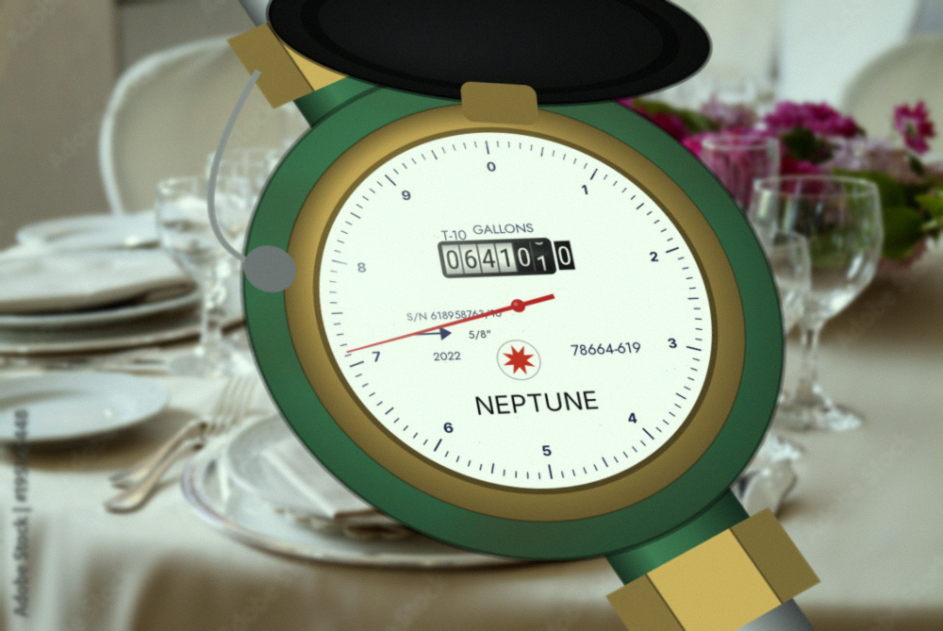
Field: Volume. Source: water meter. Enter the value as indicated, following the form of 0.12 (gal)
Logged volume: 641007.1 (gal)
